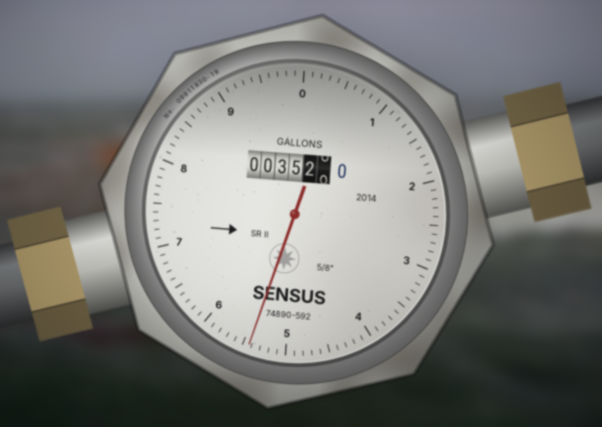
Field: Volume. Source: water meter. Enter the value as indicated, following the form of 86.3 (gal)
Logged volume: 35285.4 (gal)
